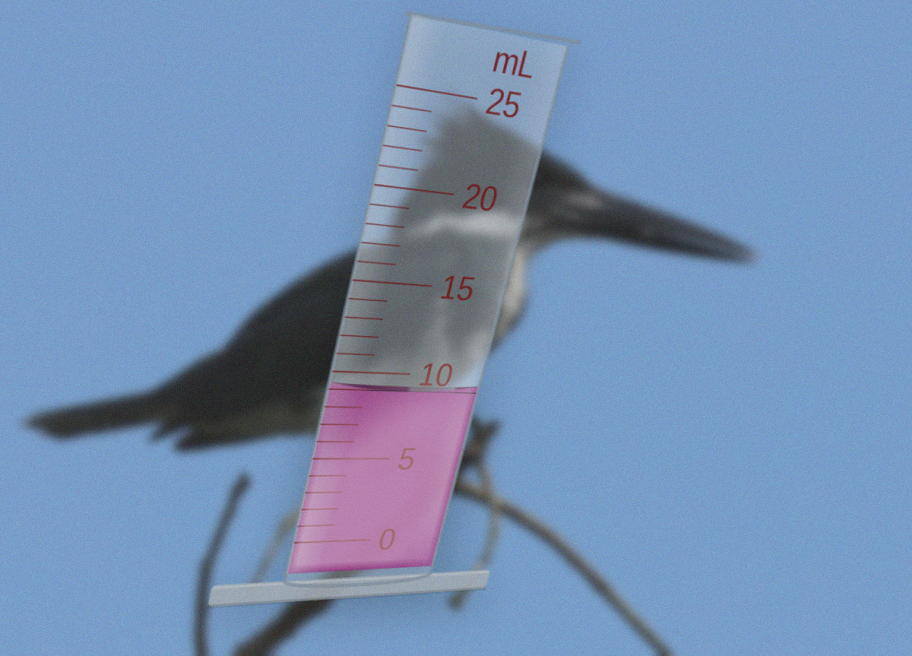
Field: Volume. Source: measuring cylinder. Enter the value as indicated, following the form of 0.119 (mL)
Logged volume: 9 (mL)
